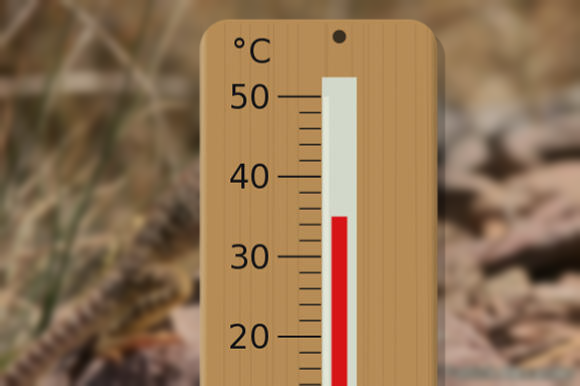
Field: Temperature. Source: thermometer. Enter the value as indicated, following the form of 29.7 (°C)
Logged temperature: 35 (°C)
